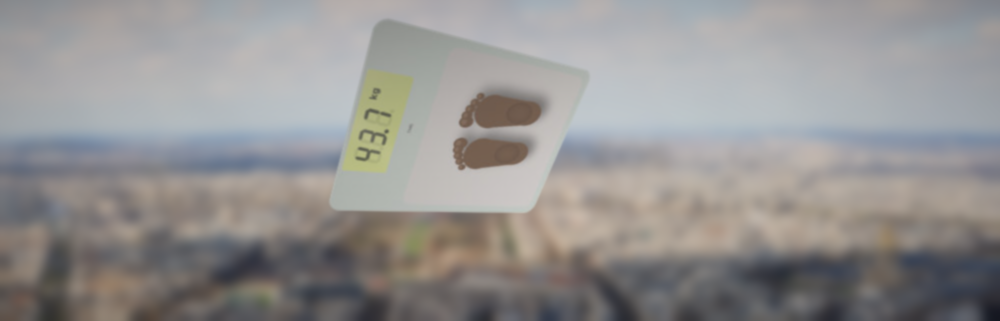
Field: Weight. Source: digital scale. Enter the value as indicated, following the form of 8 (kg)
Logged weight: 43.7 (kg)
